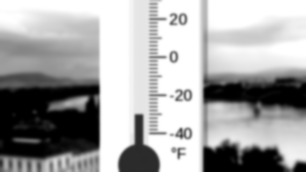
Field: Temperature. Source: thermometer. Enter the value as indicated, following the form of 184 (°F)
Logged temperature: -30 (°F)
